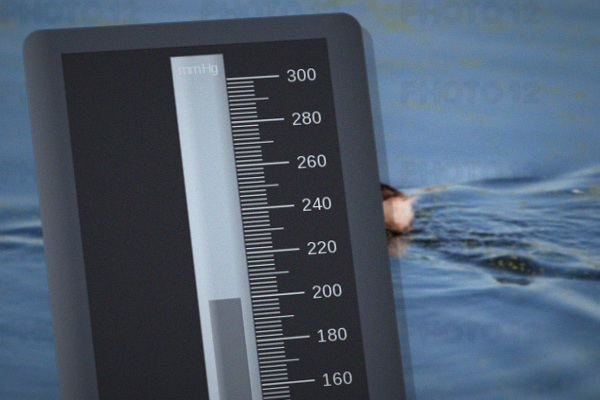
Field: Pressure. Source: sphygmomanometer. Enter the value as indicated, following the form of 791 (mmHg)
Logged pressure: 200 (mmHg)
